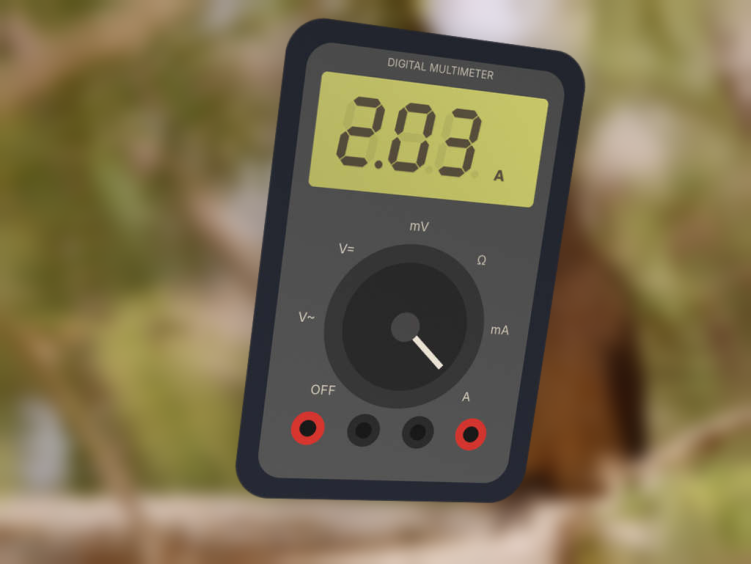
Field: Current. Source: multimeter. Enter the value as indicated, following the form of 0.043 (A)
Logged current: 2.03 (A)
